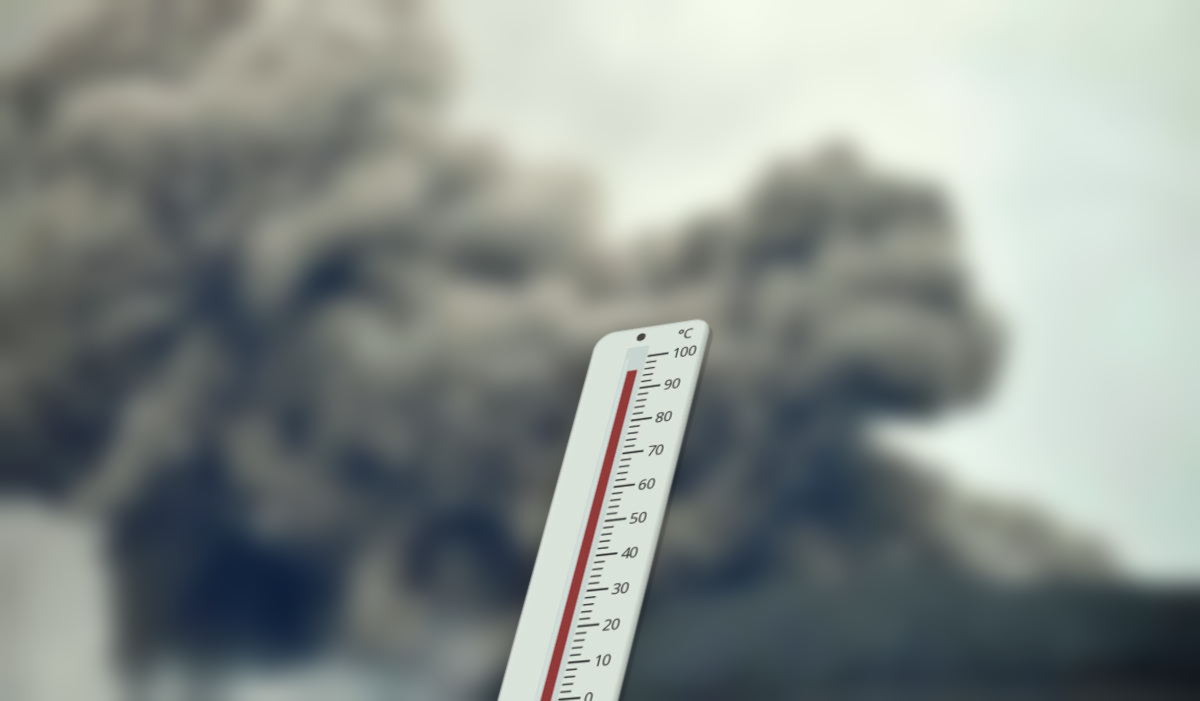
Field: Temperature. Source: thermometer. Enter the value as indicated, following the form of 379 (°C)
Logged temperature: 96 (°C)
